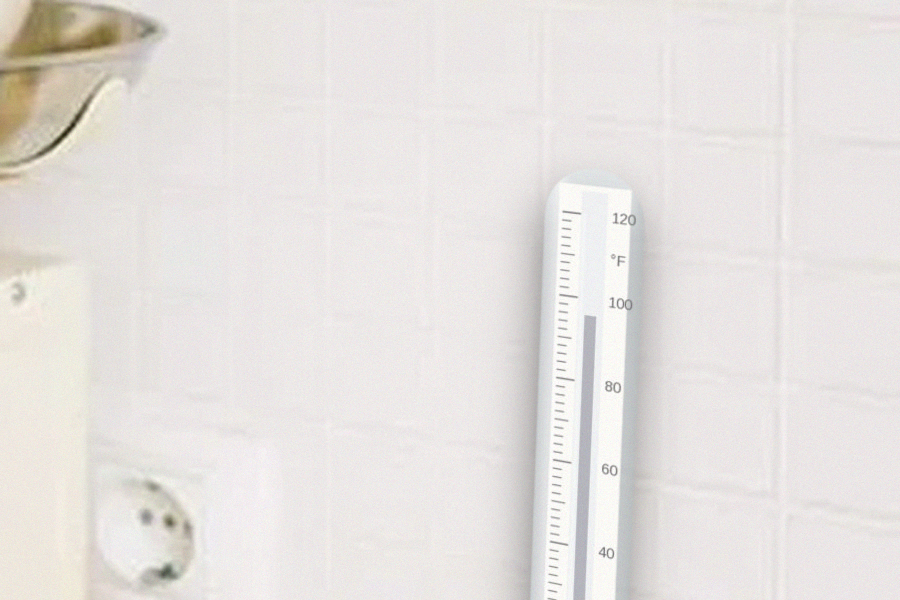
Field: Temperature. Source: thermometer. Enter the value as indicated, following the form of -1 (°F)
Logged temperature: 96 (°F)
